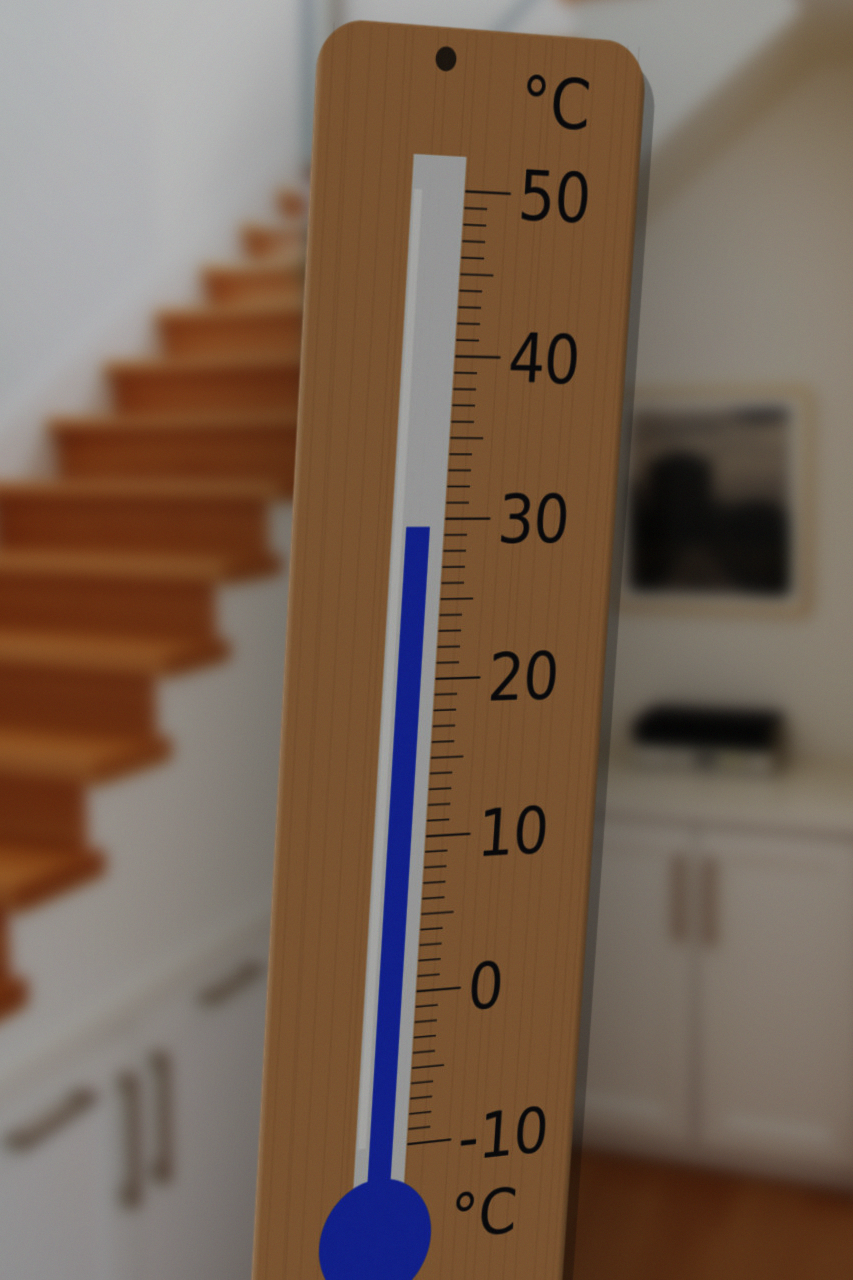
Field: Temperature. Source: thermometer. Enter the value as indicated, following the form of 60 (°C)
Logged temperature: 29.5 (°C)
